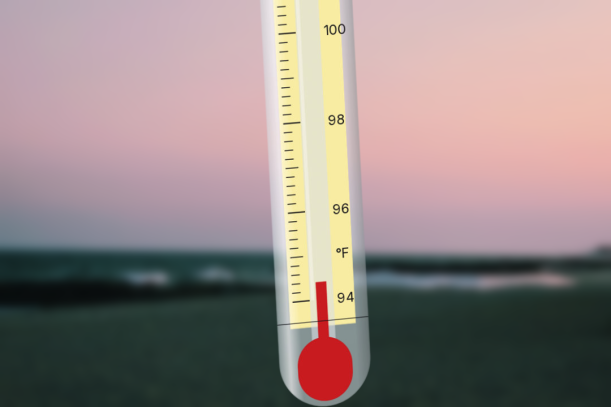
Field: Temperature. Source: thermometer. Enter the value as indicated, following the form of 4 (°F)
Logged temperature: 94.4 (°F)
